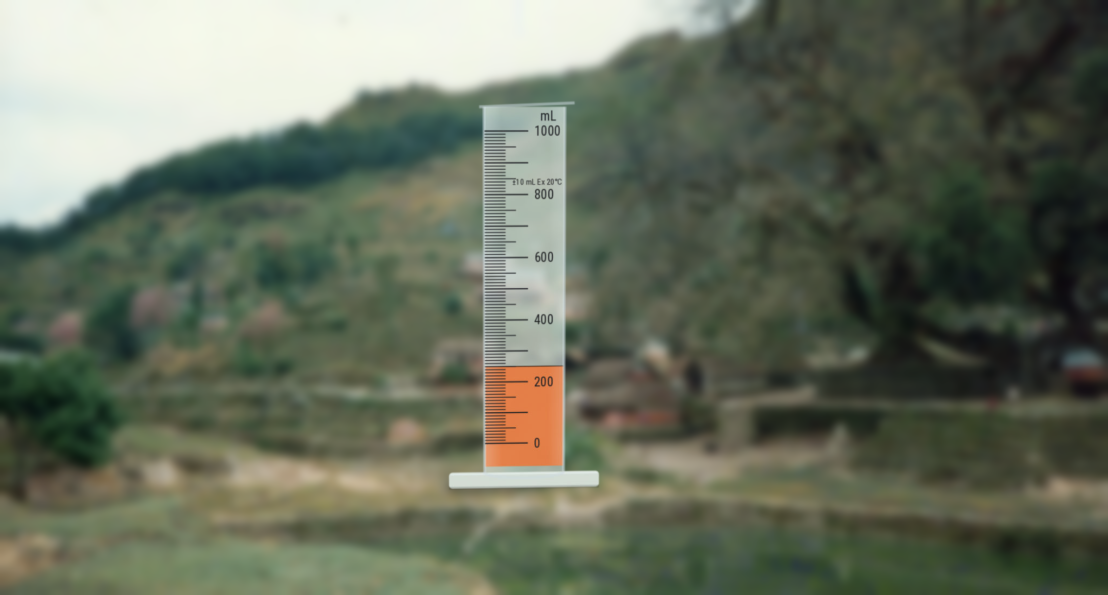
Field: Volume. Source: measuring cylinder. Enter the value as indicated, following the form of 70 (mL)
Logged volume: 250 (mL)
